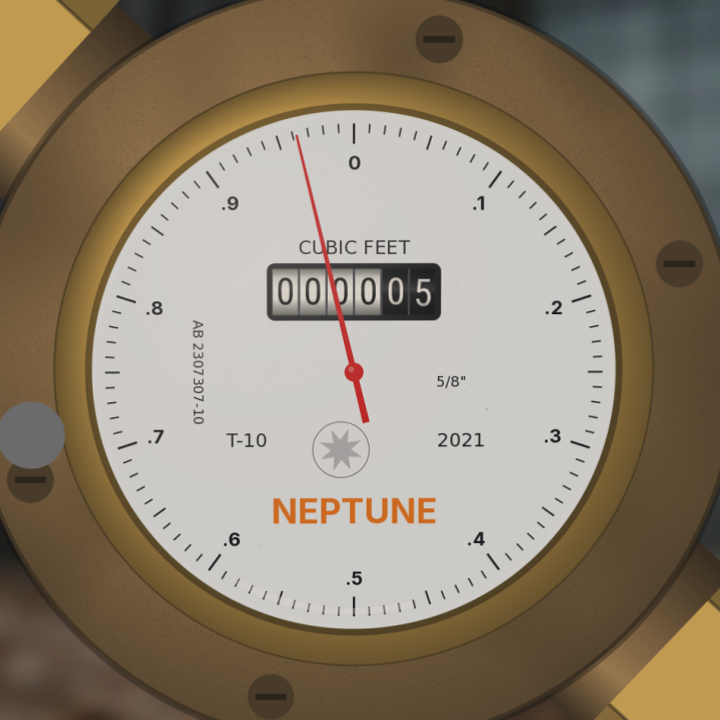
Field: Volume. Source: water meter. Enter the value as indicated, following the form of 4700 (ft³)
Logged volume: 4.96 (ft³)
